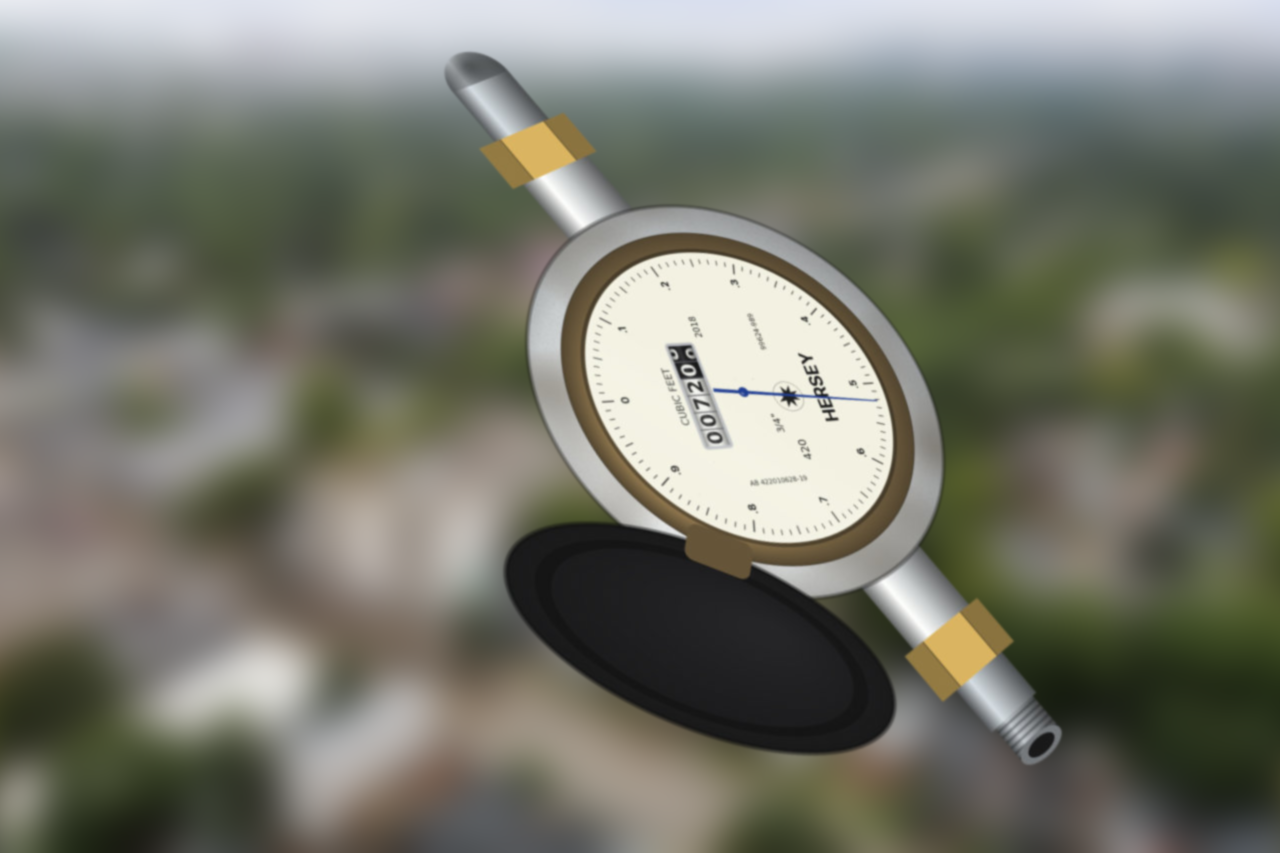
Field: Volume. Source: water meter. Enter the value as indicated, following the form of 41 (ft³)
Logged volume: 7208.52 (ft³)
